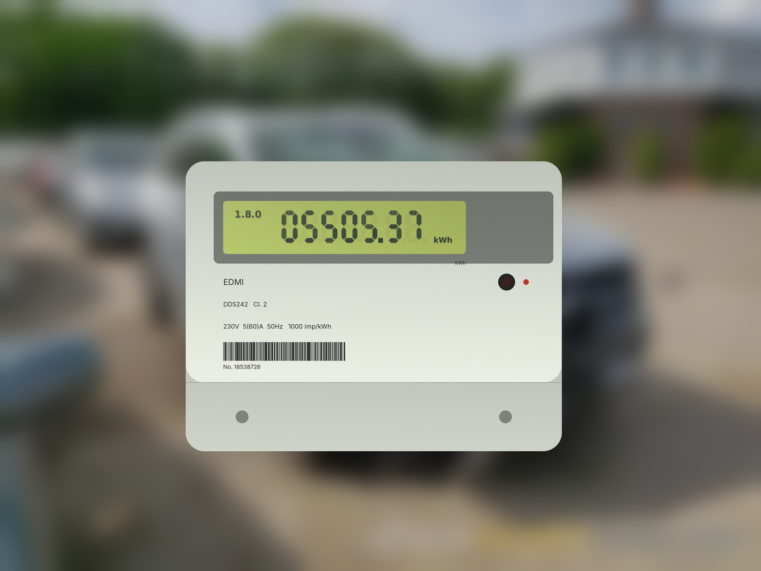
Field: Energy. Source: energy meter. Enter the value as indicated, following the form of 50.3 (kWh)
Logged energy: 5505.37 (kWh)
